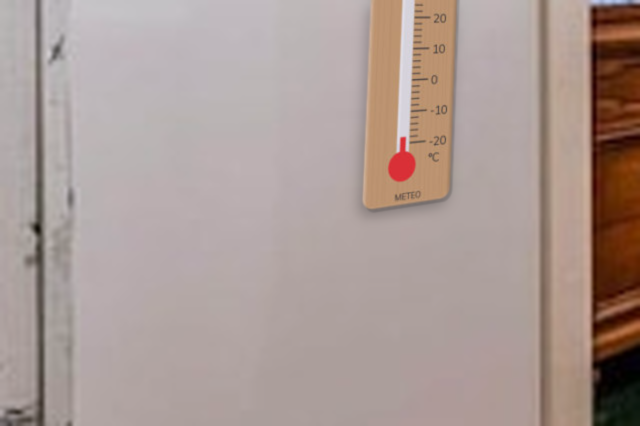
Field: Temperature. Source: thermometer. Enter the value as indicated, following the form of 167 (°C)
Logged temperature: -18 (°C)
